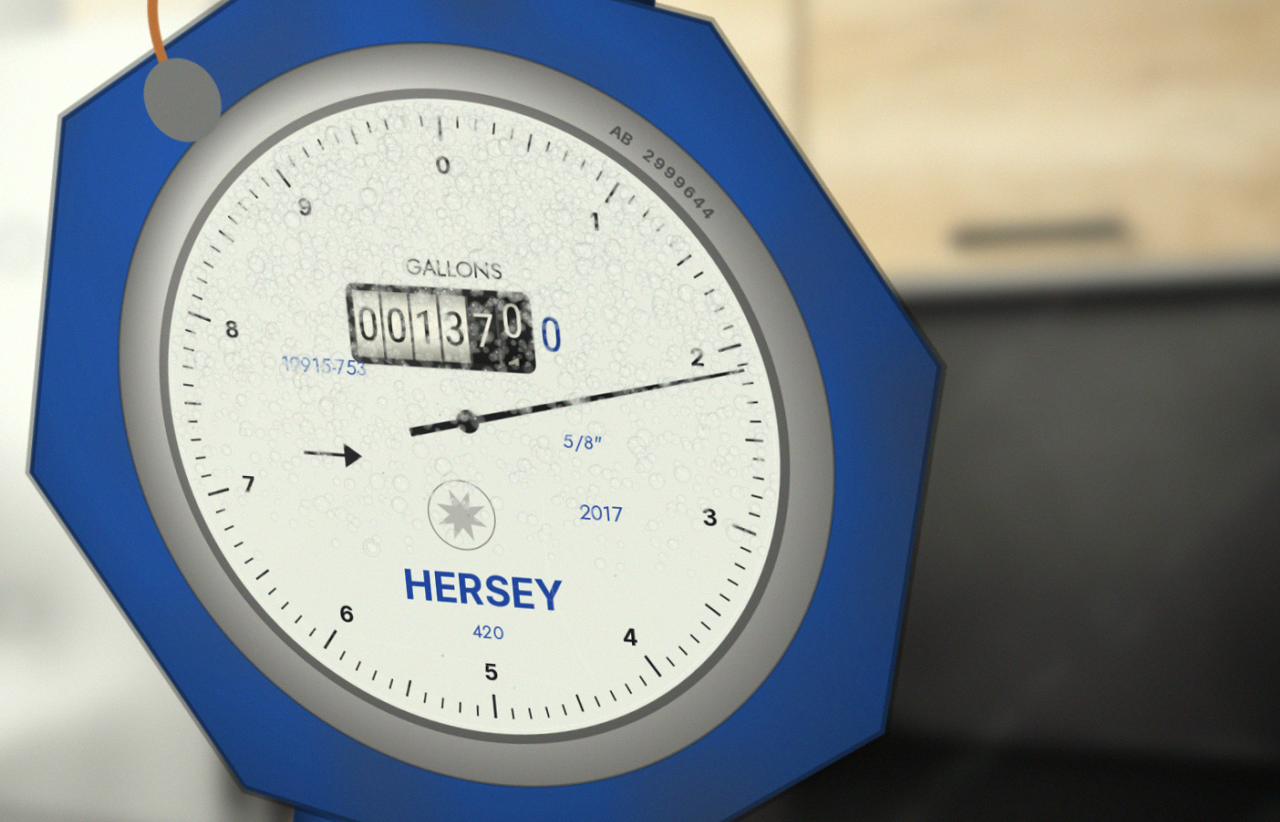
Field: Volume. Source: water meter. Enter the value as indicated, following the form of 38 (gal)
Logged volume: 13702.1 (gal)
